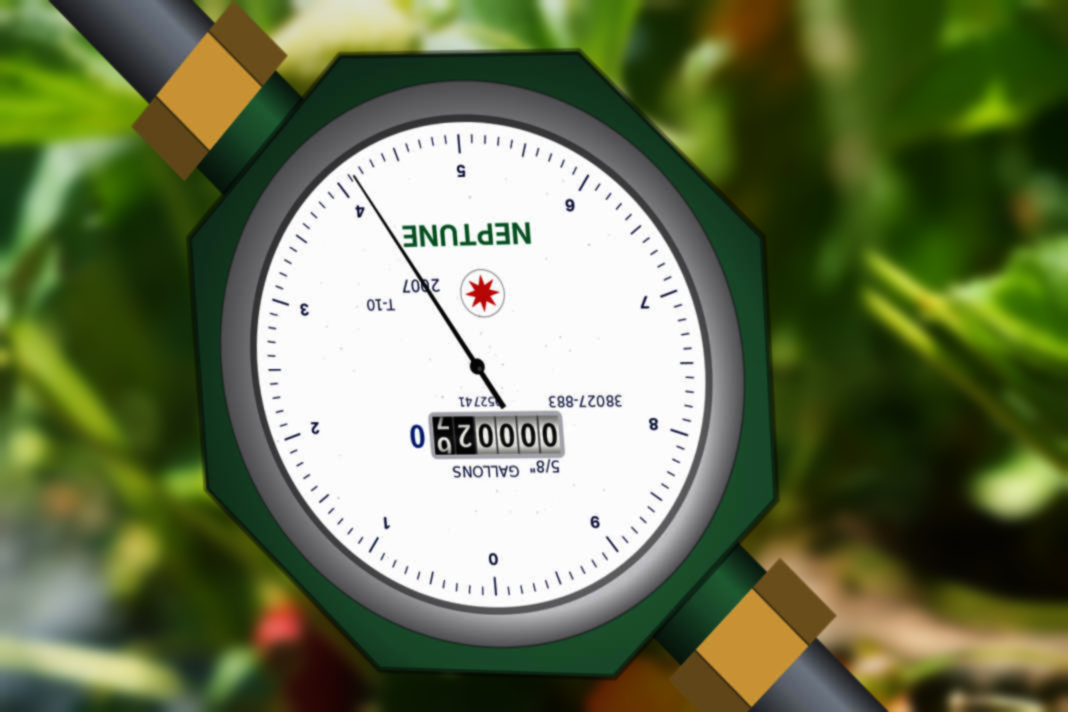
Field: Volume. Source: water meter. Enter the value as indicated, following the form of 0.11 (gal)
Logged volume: 264.1 (gal)
